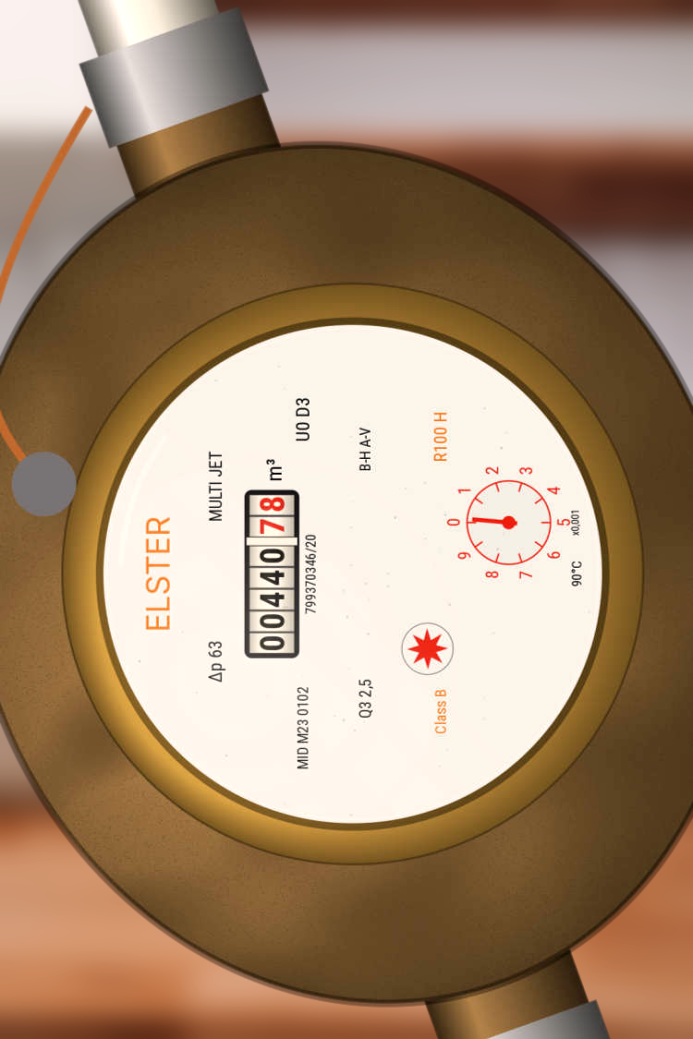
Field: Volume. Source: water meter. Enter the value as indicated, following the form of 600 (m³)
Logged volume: 440.780 (m³)
